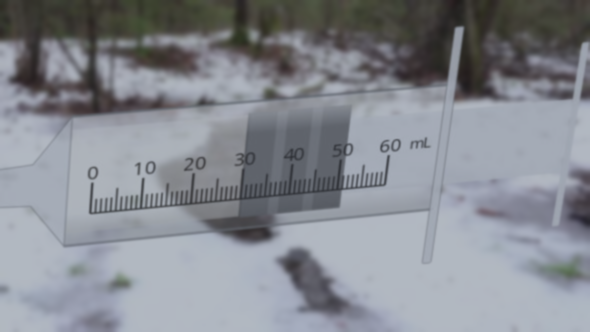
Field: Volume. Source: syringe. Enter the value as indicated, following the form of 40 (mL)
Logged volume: 30 (mL)
